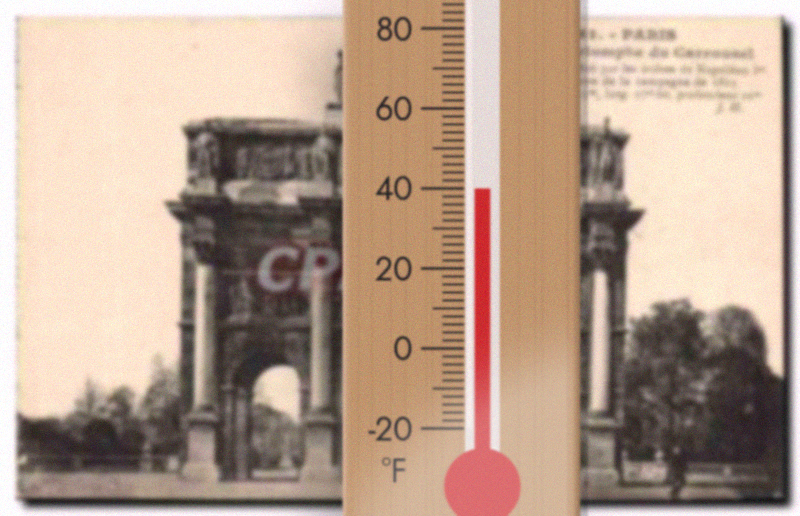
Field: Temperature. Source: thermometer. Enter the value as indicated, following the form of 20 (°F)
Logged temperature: 40 (°F)
